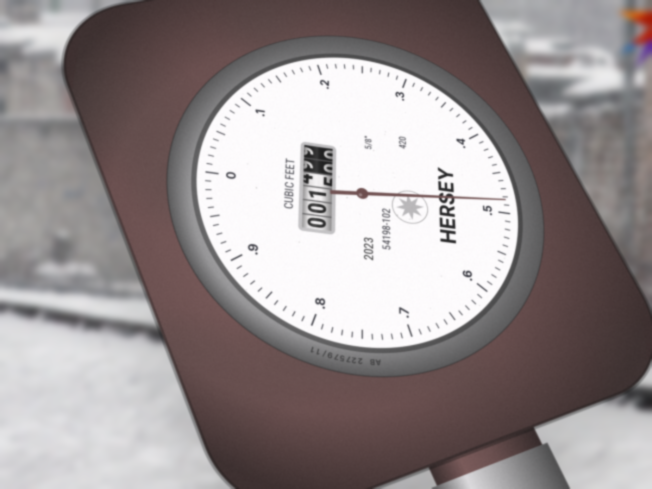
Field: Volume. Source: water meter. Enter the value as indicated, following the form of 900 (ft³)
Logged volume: 1499.48 (ft³)
